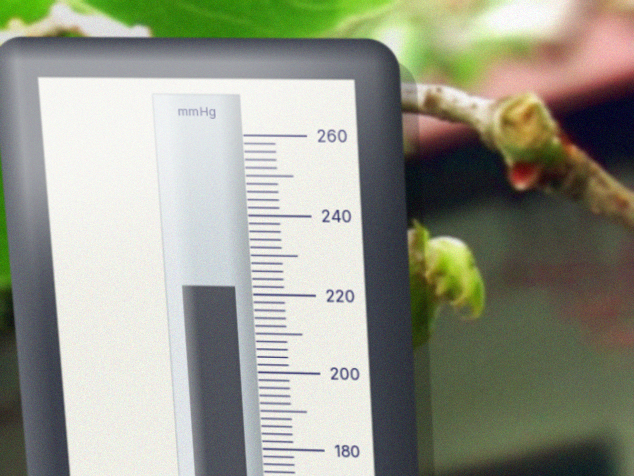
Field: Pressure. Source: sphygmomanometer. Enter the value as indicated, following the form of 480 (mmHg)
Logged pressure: 222 (mmHg)
